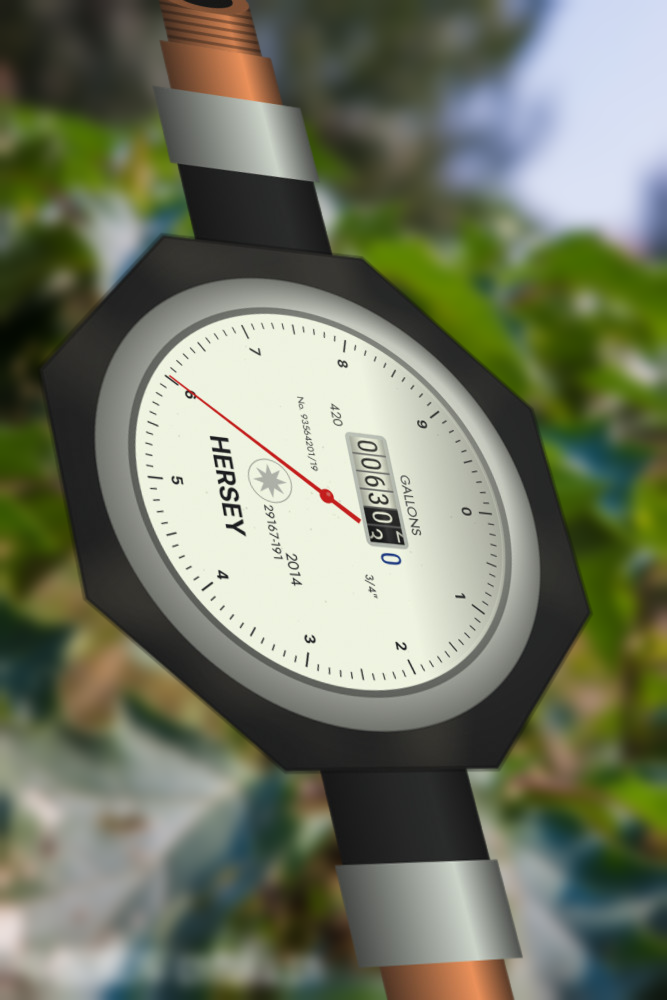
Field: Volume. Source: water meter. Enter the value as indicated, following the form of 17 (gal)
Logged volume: 63026.0 (gal)
